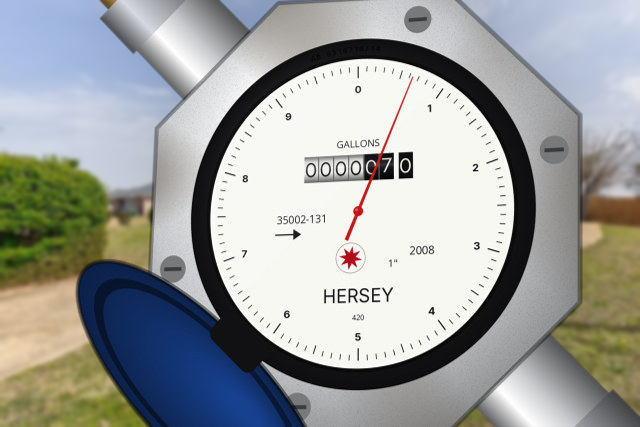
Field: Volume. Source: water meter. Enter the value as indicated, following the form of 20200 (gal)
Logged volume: 70.6 (gal)
